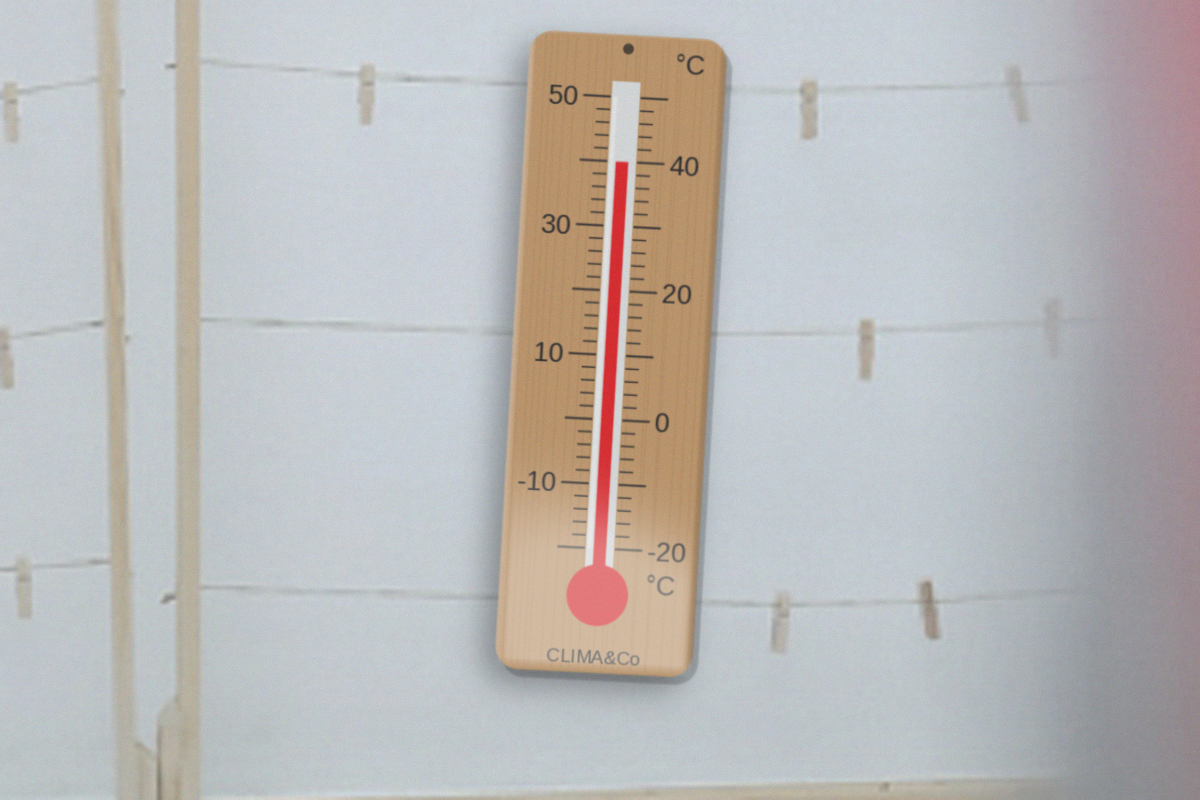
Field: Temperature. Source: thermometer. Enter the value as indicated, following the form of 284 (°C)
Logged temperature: 40 (°C)
